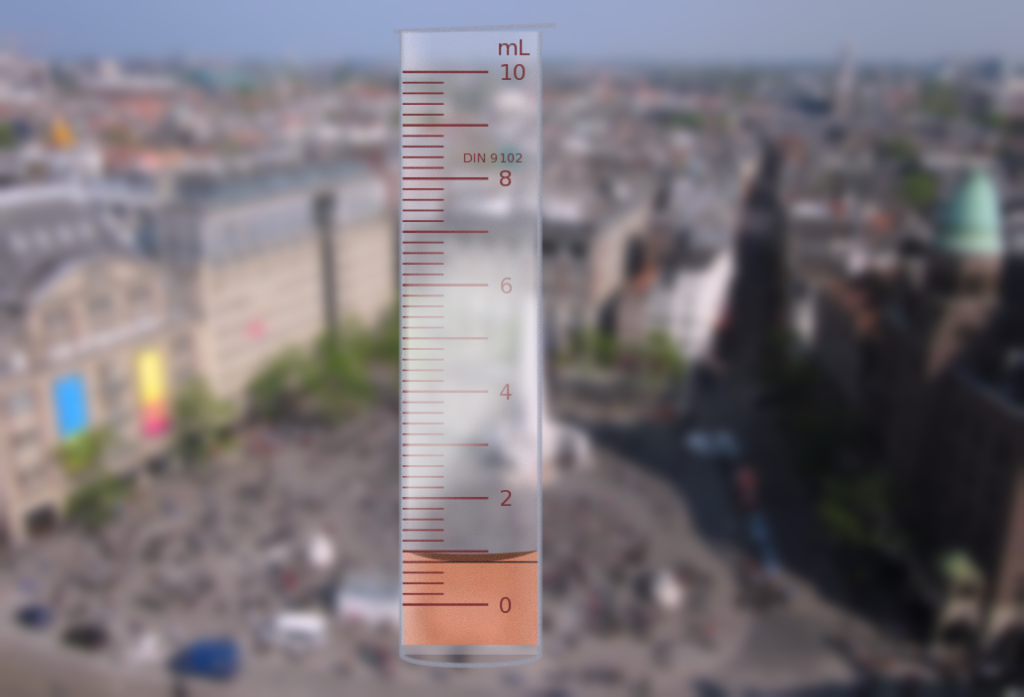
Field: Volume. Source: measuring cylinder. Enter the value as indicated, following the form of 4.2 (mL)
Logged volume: 0.8 (mL)
